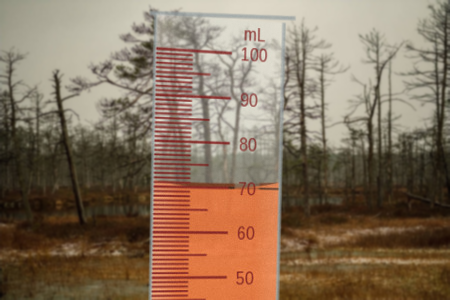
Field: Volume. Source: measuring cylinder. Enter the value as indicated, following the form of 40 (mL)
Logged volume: 70 (mL)
